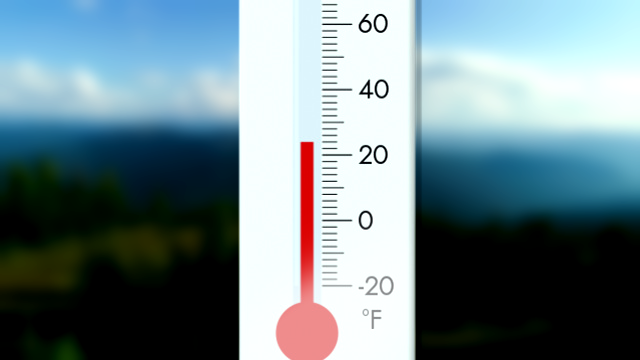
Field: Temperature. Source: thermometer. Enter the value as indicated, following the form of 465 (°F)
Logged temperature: 24 (°F)
